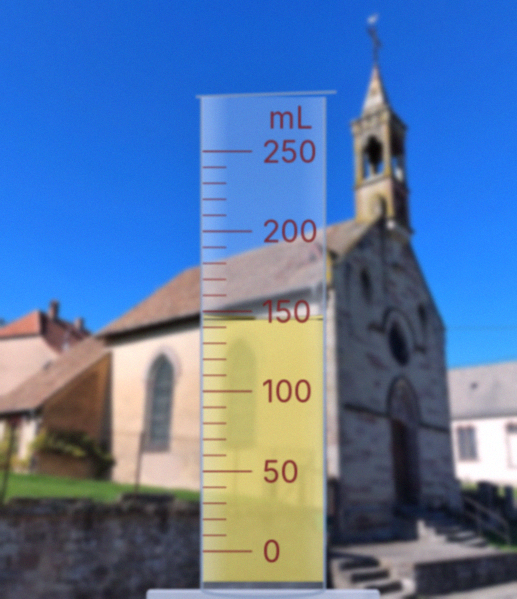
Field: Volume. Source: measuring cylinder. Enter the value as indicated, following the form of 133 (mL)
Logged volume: 145 (mL)
